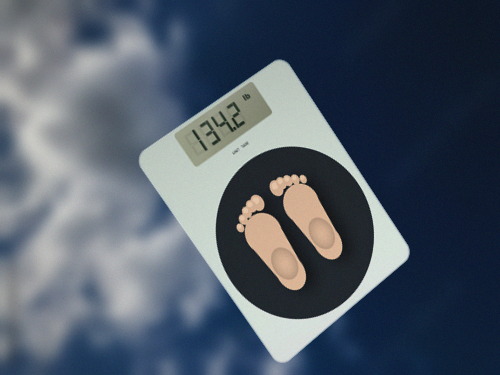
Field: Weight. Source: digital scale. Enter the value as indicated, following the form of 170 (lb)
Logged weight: 134.2 (lb)
